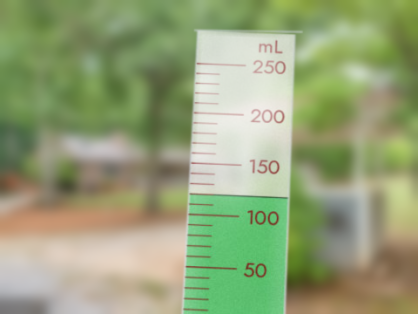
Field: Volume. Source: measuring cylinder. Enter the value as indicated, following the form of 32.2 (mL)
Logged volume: 120 (mL)
